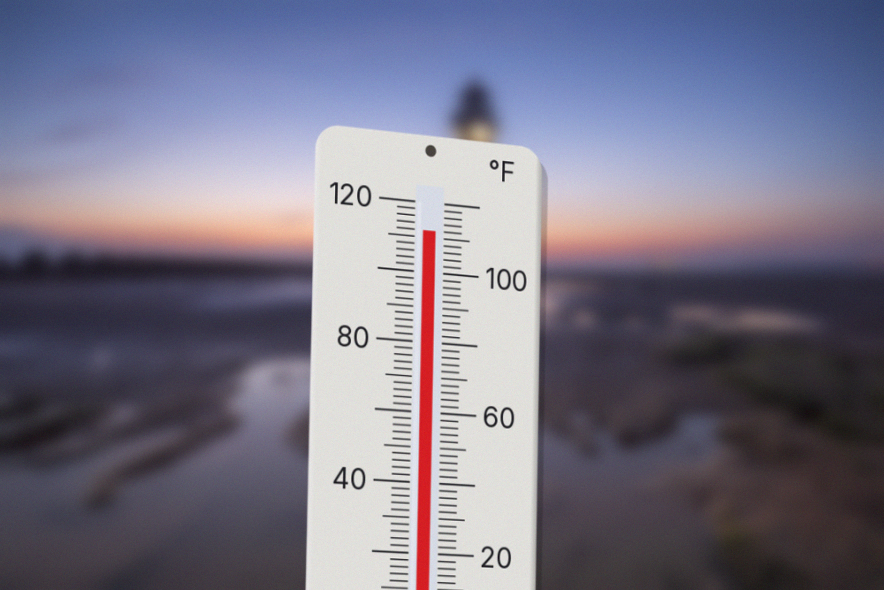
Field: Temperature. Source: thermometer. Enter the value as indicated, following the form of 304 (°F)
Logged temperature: 112 (°F)
